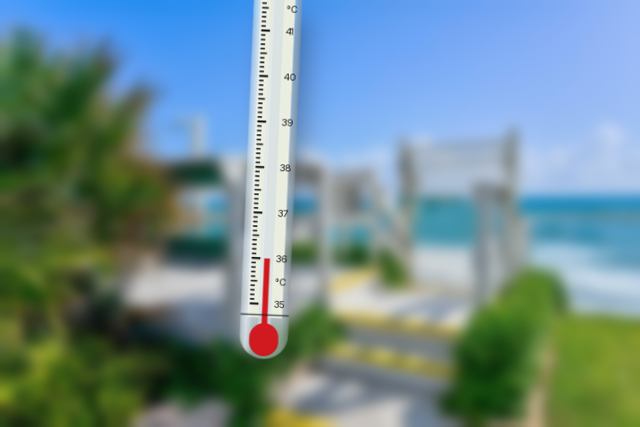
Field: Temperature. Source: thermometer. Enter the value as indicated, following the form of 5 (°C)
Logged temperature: 36 (°C)
